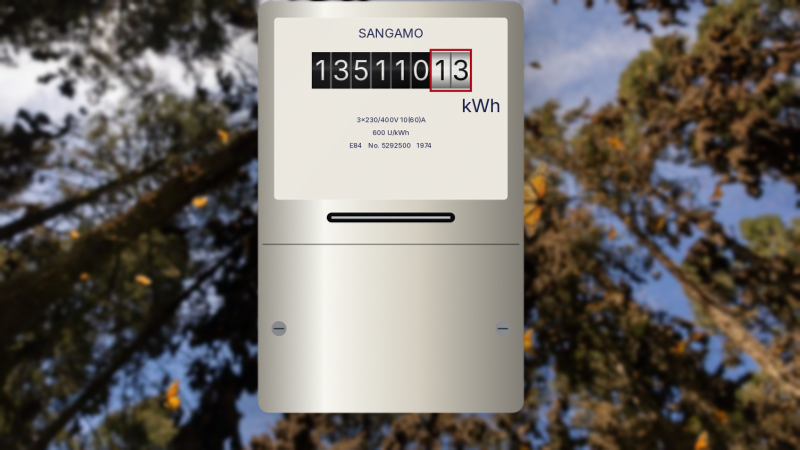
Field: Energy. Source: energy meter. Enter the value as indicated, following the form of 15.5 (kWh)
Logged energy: 135110.13 (kWh)
